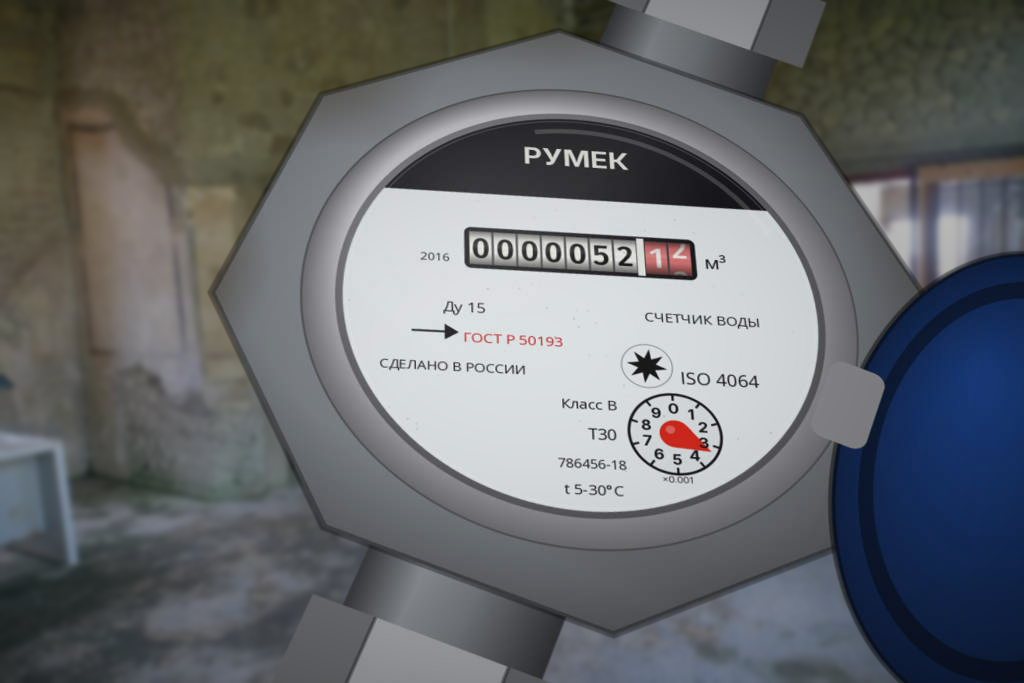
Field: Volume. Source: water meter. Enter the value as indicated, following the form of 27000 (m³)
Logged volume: 52.123 (m³)
